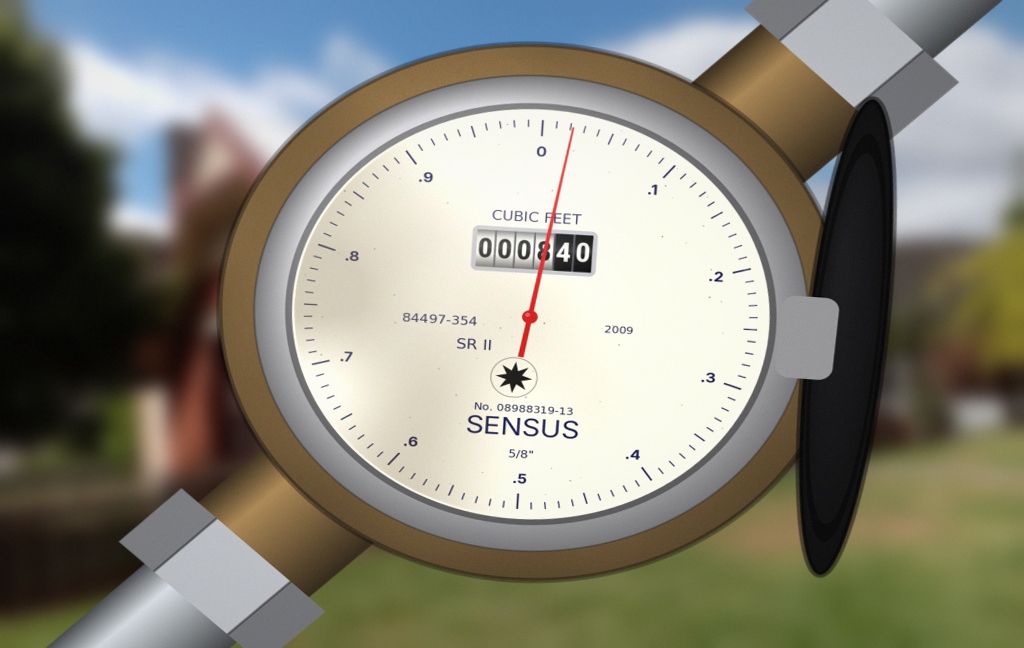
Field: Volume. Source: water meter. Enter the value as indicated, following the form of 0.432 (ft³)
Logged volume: 840.02 (ft³)
